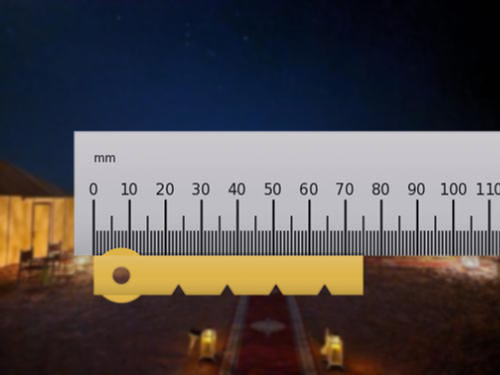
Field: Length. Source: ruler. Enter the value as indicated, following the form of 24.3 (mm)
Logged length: 75 (mm)
